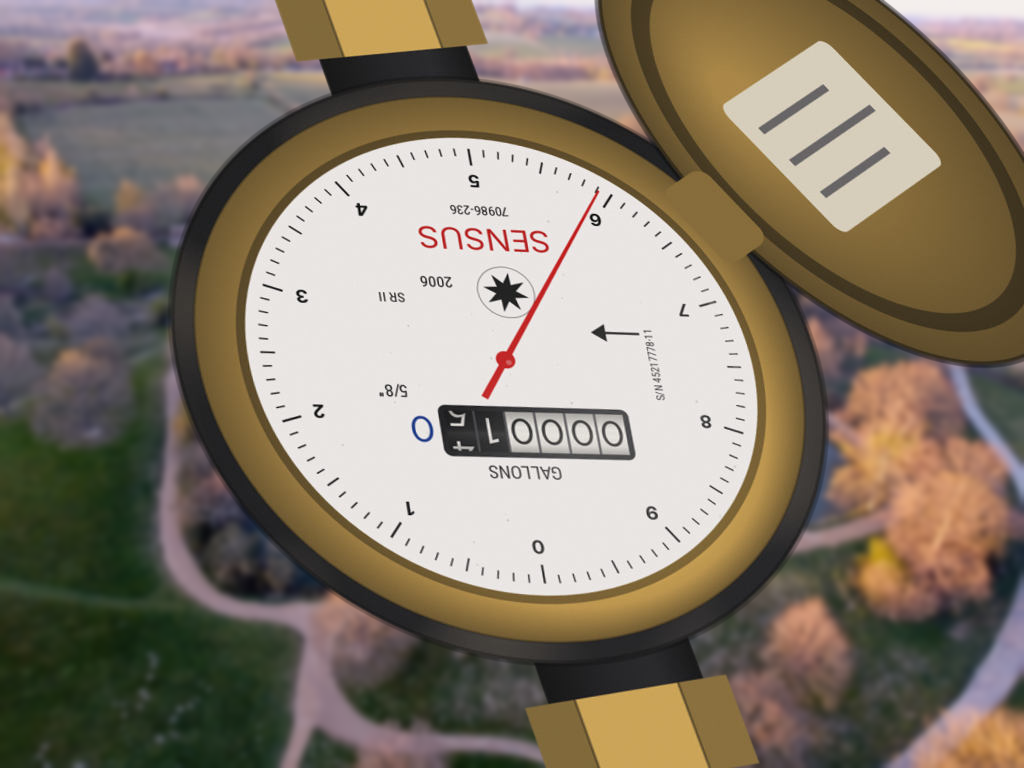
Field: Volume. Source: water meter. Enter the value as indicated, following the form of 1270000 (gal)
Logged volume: 145.9 (gal)
